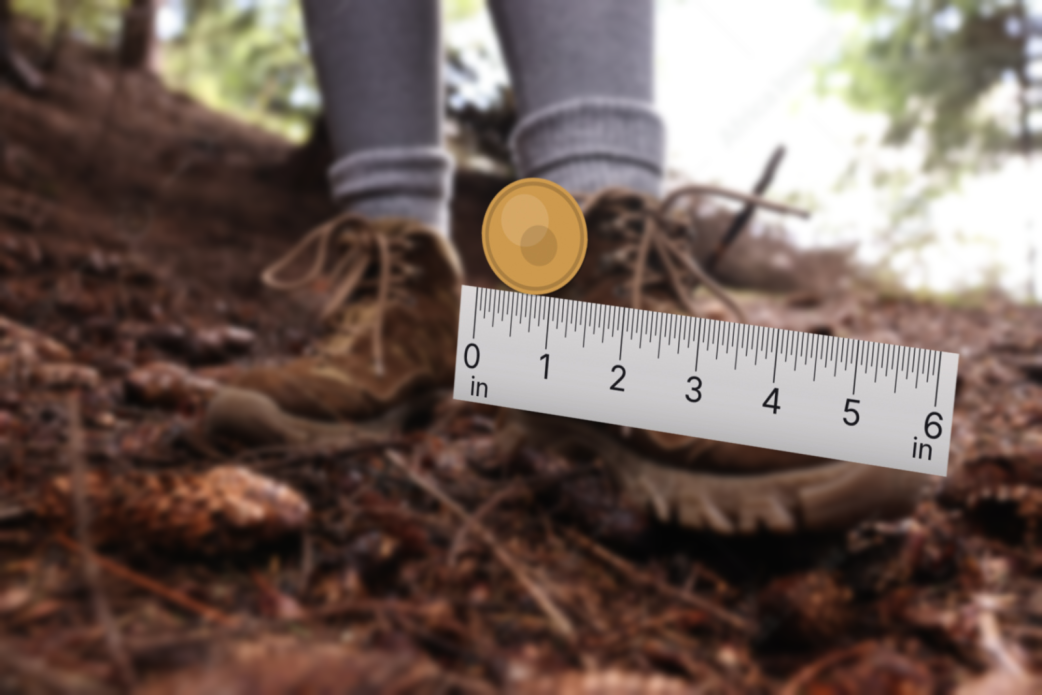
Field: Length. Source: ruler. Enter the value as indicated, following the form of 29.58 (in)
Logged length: 1.4375 (in)
